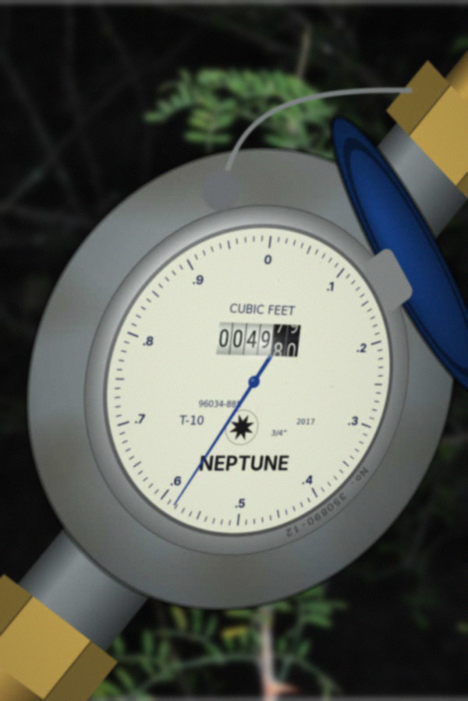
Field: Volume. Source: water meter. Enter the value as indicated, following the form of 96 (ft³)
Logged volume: 4979.58 (ft³)
